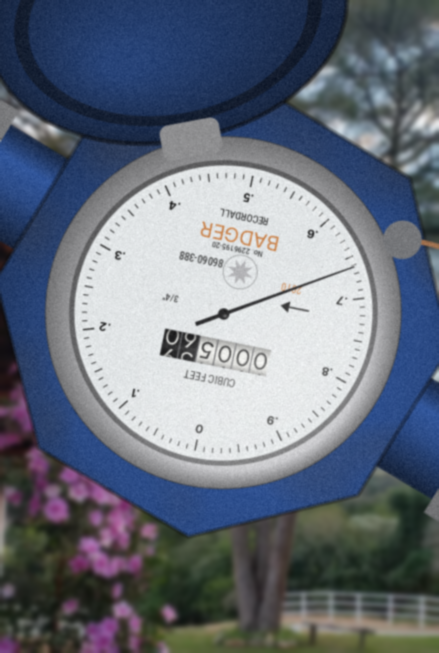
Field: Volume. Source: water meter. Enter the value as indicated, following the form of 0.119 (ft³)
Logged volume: 559.66 (ft³)
